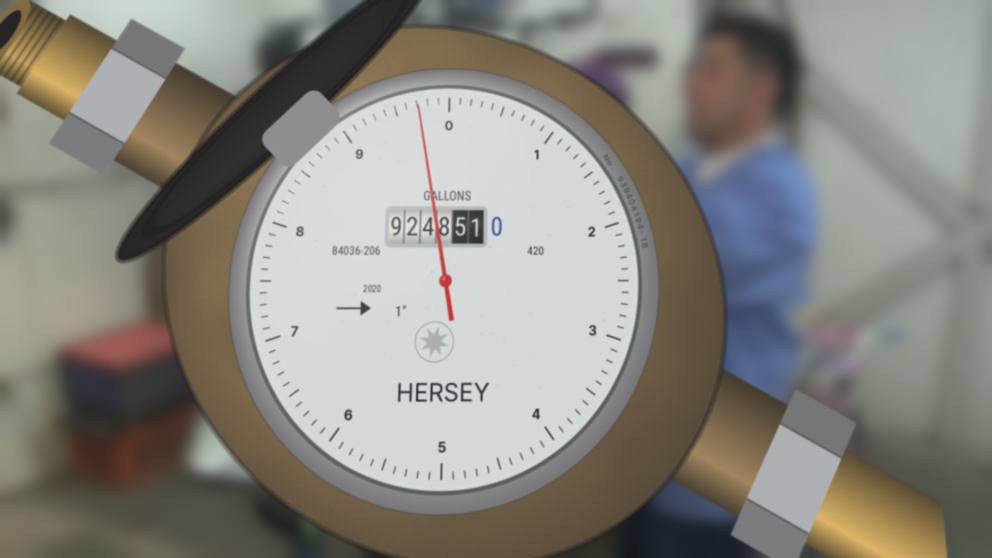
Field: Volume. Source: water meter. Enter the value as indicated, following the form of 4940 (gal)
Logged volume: 9248509.7 (gal)
